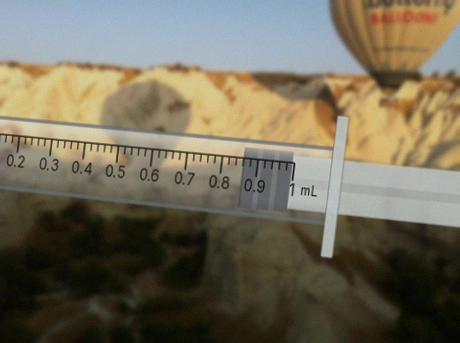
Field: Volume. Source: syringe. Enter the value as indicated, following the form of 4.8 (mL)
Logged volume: 0.86 (mL)
